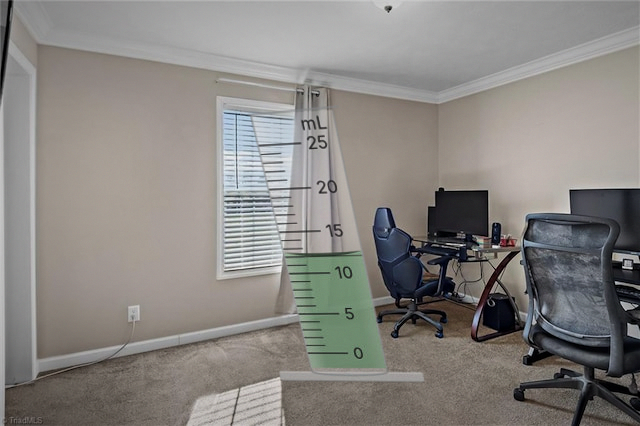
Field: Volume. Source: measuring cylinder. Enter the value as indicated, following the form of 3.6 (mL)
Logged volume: 12 (mL)
